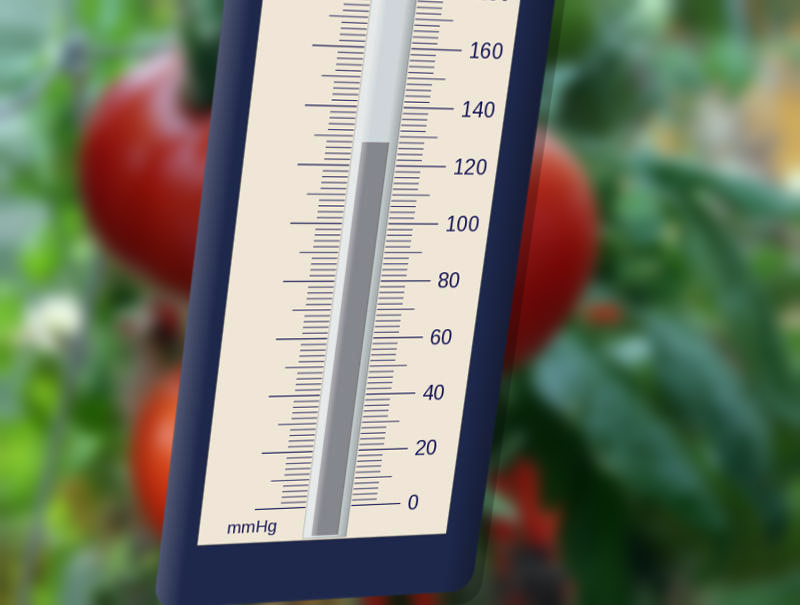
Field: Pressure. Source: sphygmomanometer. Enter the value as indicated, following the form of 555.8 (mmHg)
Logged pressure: 128 (mmHg)
